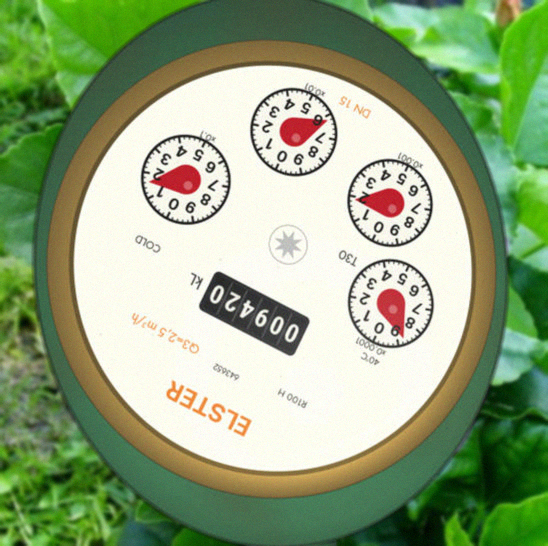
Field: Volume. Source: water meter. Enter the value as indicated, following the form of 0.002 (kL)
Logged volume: 9420.1618 (kL)
